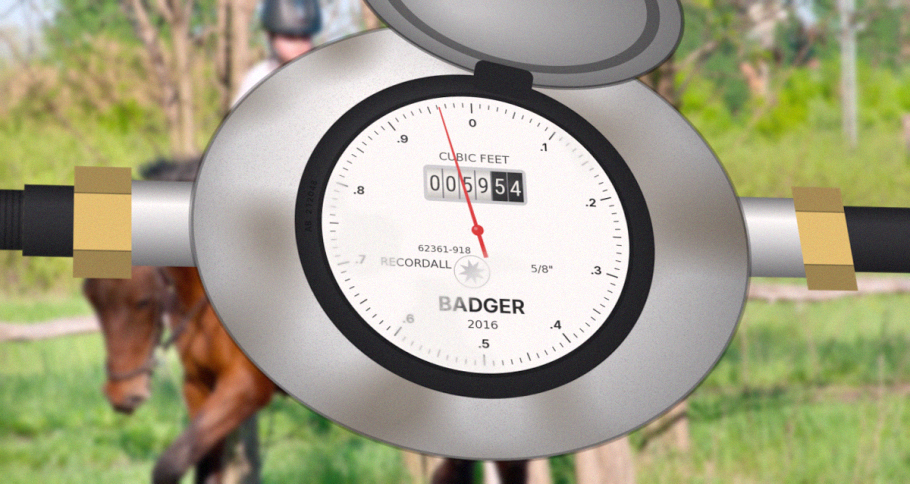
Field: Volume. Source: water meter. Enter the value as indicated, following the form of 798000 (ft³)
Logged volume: 5953.96 (ft³)
